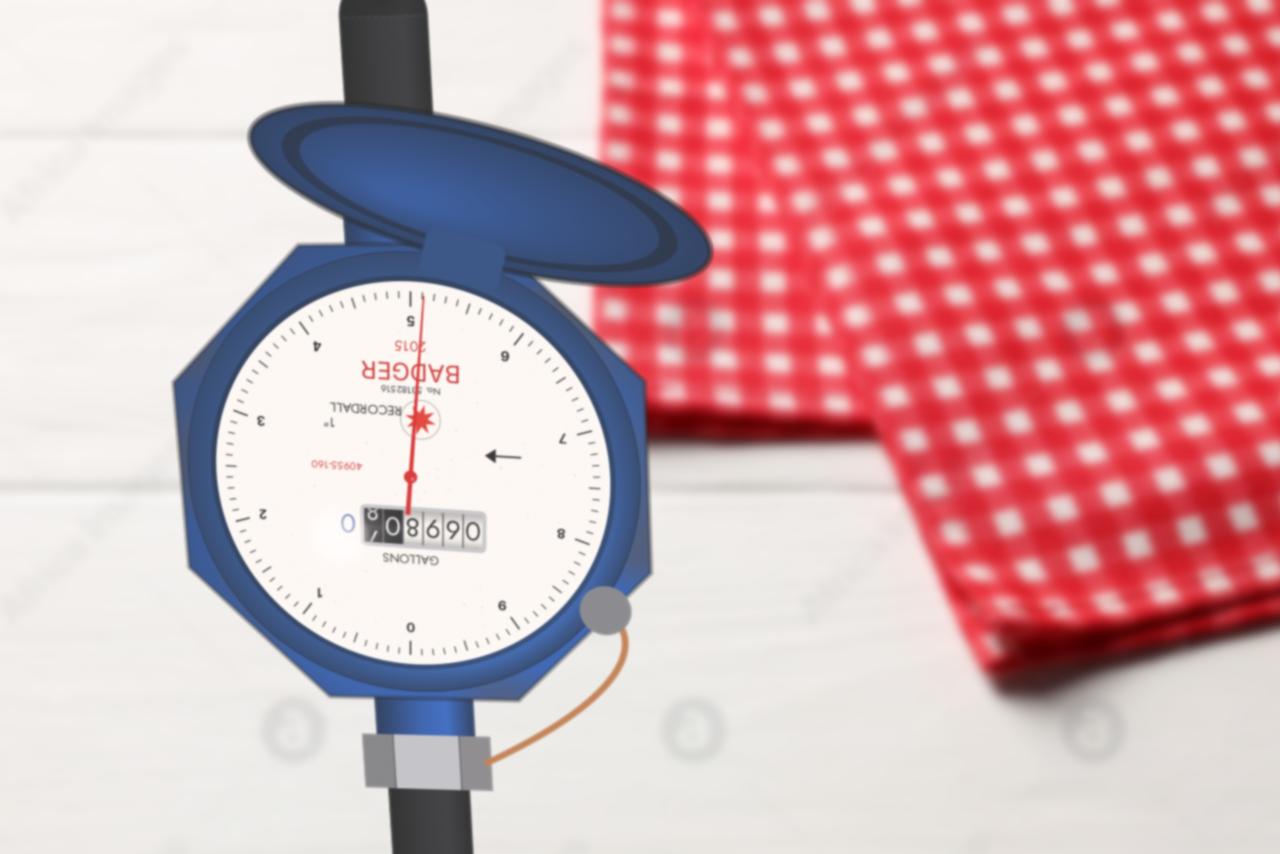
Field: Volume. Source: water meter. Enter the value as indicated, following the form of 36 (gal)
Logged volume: 698075.1 (gal)
